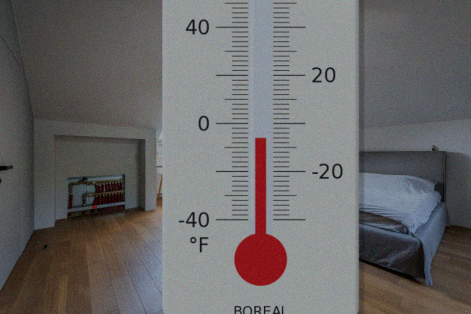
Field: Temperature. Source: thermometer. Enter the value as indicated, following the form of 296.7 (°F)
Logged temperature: -6 (°F)
